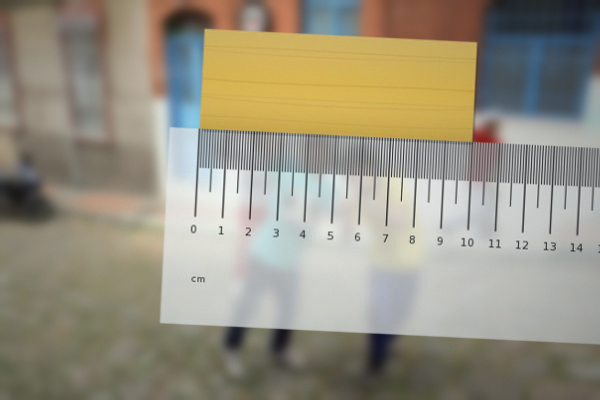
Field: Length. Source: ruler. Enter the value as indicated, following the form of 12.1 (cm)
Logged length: 10 (cm)
